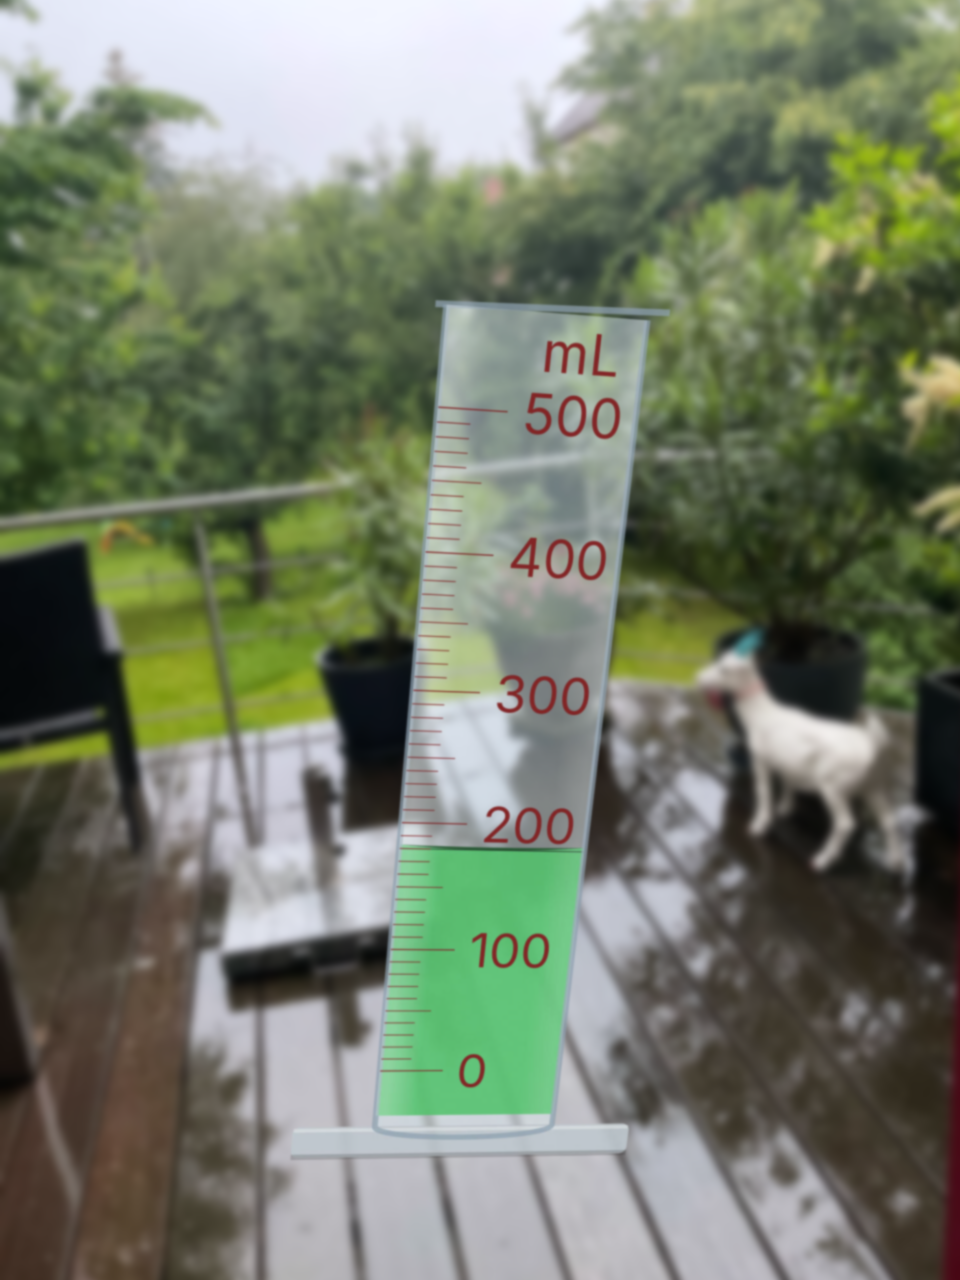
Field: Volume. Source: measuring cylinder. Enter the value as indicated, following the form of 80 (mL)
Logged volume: 180 (mL)
